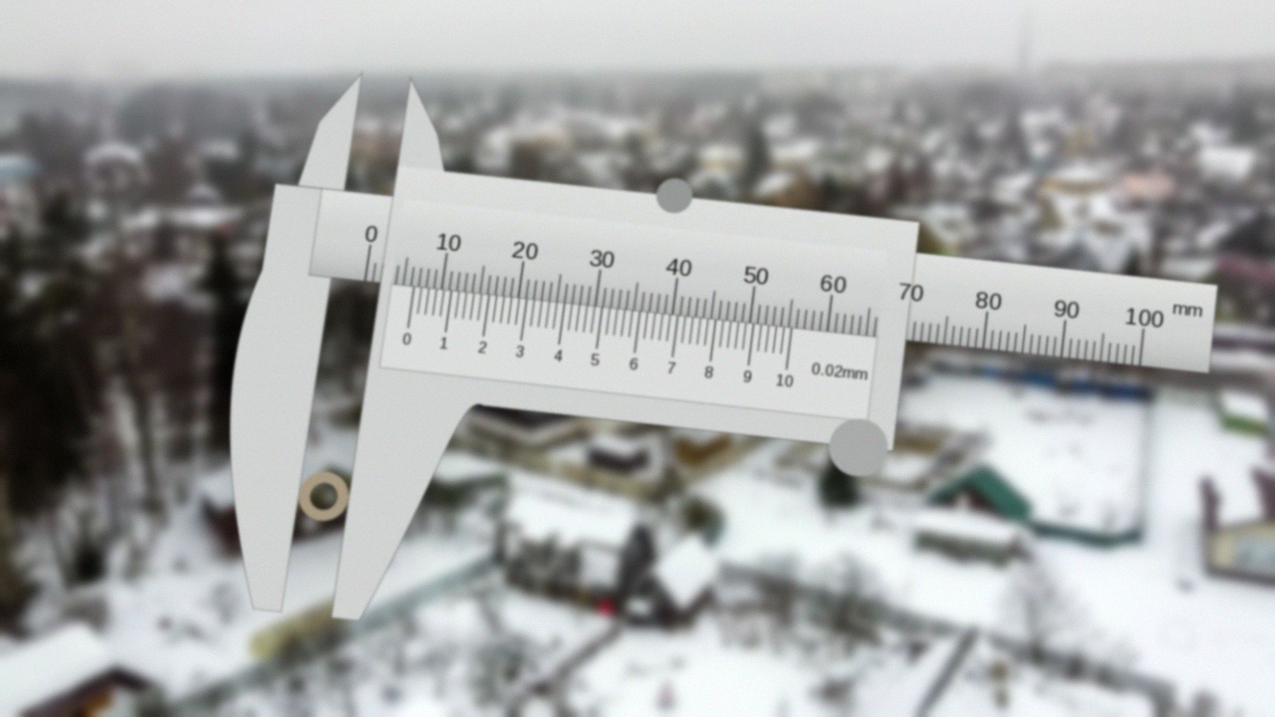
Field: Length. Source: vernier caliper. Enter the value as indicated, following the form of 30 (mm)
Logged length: 6.4 (mm)
